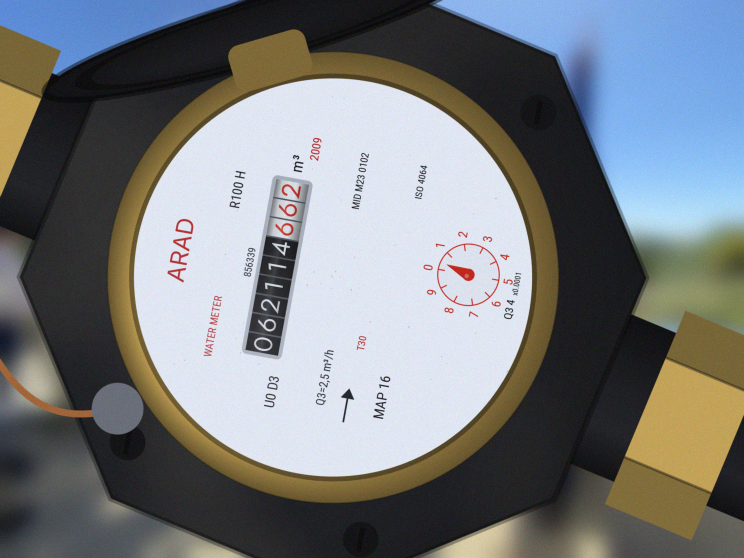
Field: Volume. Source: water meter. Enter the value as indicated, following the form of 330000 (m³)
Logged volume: 62114.6620 (m³)
